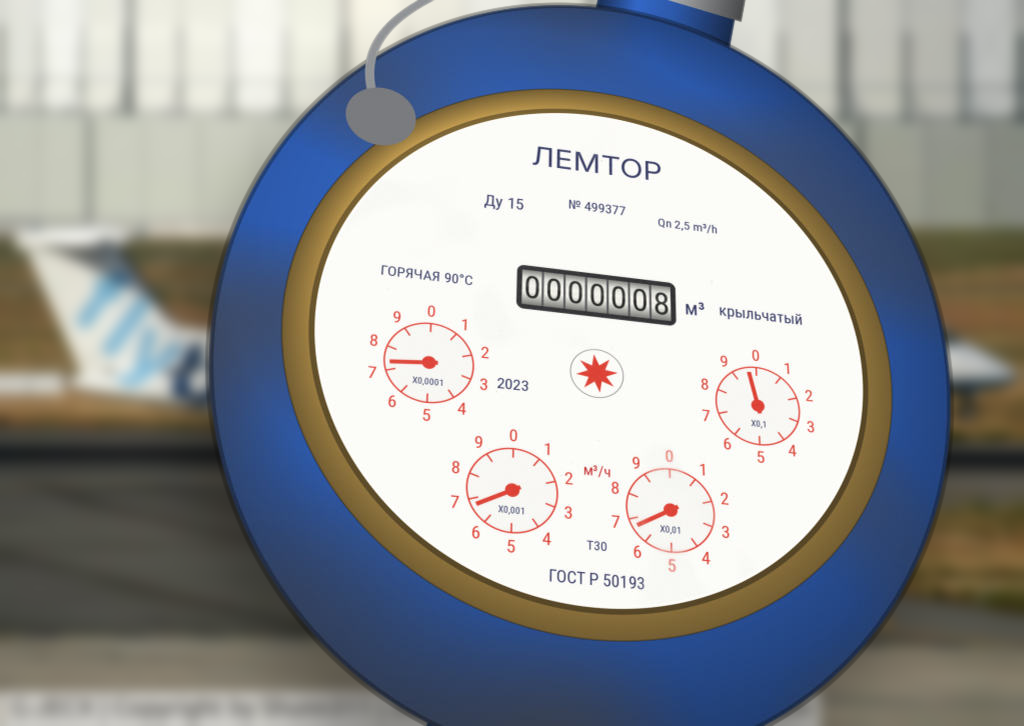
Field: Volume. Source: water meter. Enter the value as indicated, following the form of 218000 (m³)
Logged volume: 7.9667 (m³)
